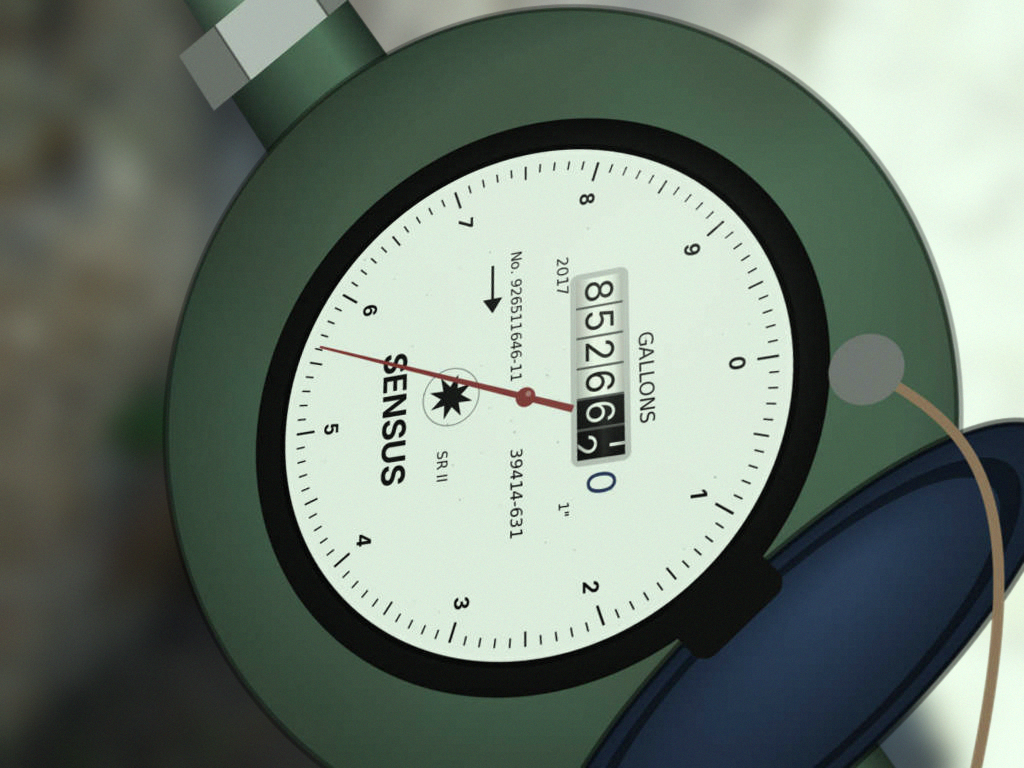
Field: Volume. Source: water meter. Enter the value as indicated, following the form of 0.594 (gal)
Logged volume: 8526615.6 (gal)
